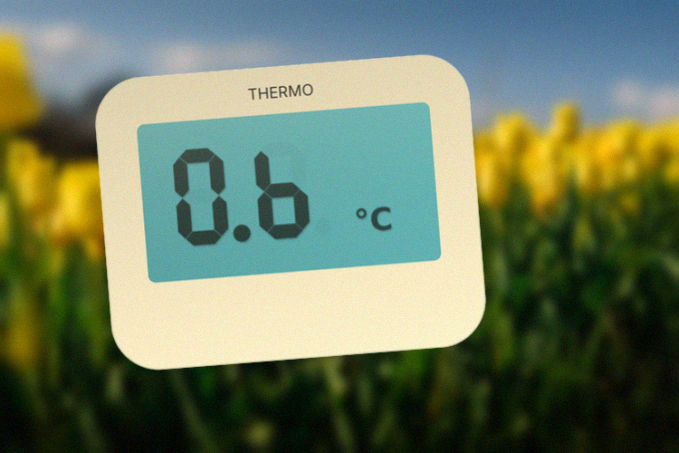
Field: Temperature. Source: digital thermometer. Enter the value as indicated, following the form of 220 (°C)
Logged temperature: 0.6 (°C)
